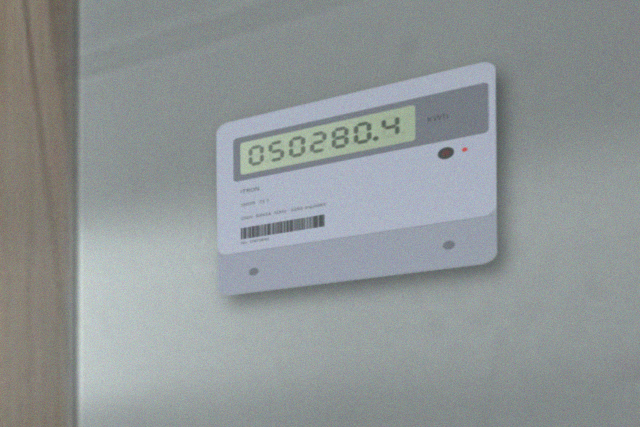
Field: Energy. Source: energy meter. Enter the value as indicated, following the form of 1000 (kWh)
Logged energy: 50280.4 (kWh)
